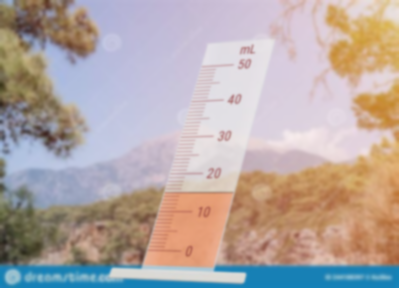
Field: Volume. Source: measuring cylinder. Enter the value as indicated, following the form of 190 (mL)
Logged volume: 15 (mL)
